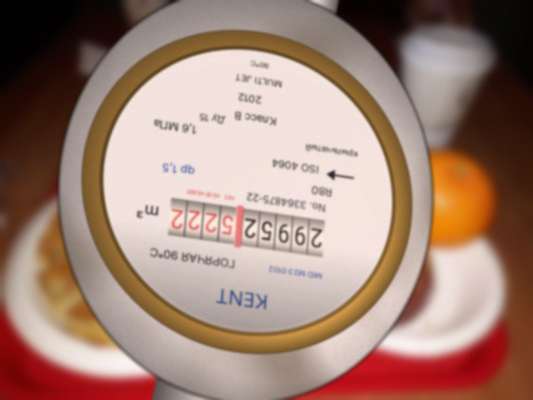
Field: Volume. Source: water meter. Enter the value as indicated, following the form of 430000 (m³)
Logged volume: 29952.5222 (m³)
